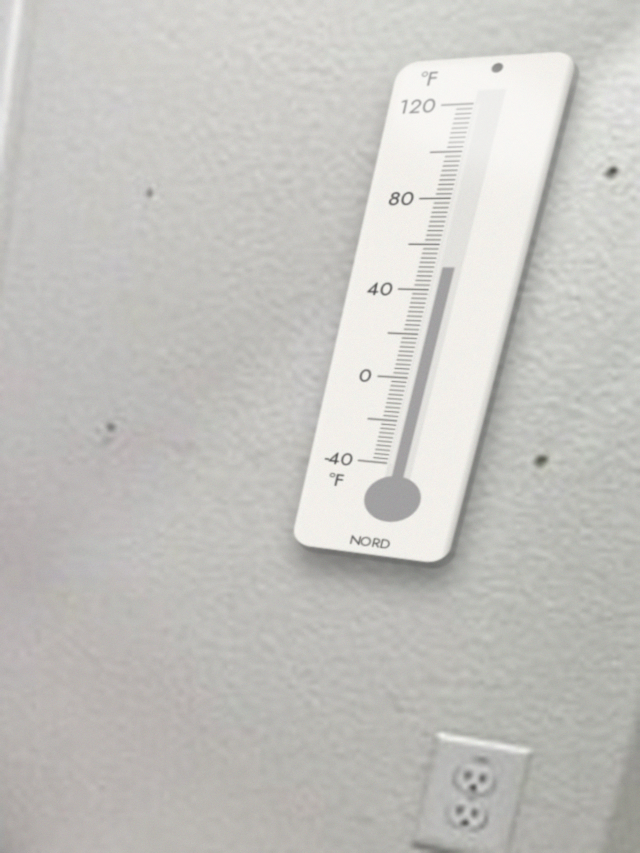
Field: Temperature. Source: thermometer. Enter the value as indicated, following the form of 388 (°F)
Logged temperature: 50 (°F)
